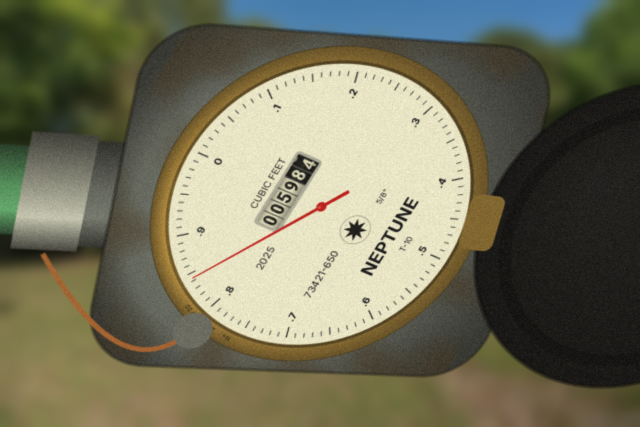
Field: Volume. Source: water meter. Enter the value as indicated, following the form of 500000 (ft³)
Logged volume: 5983.84 (ft³)
